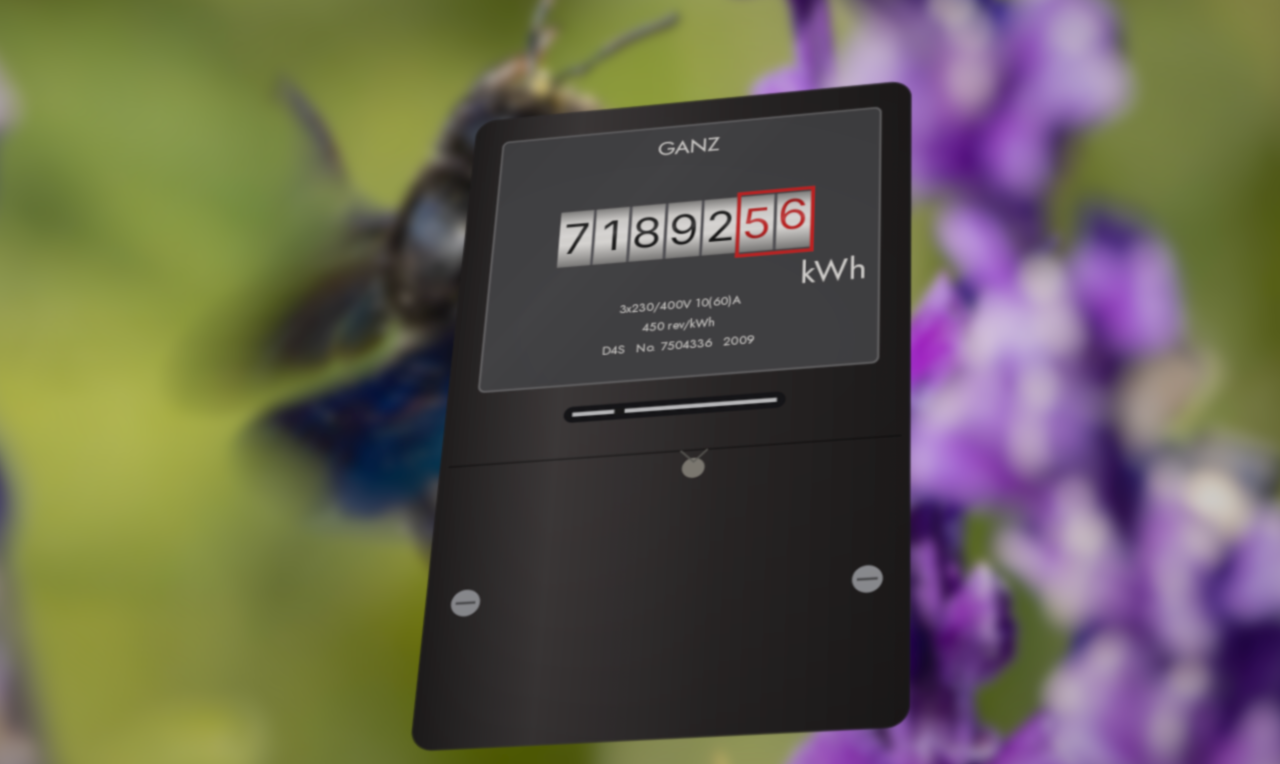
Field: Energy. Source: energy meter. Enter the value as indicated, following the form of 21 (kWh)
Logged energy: 71892.56 (kWh)
